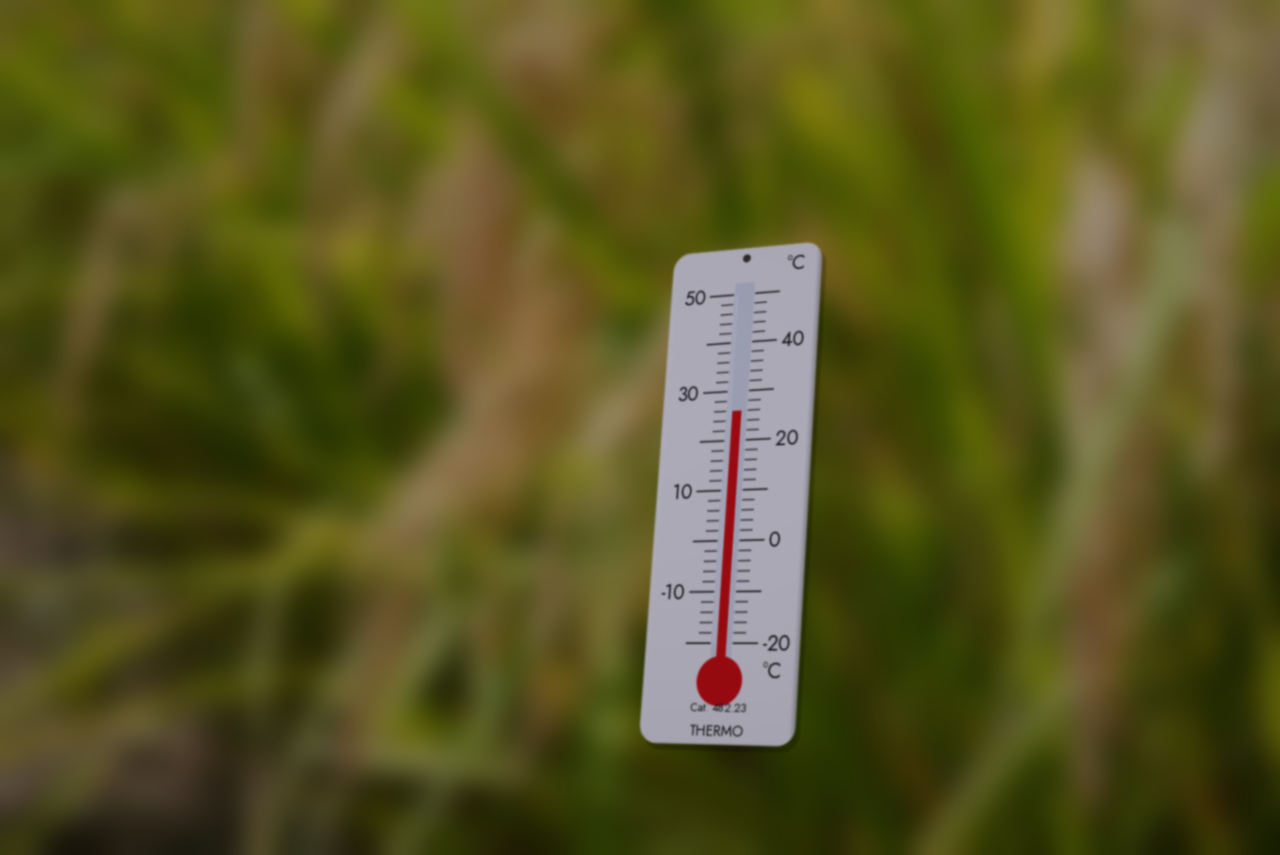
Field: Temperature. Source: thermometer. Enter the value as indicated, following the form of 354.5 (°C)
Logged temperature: 26 (°C)
